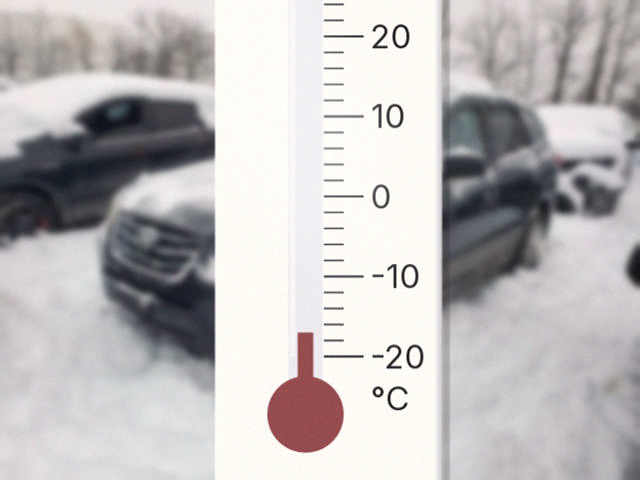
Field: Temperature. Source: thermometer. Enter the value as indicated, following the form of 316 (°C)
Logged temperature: -17 (°C)
